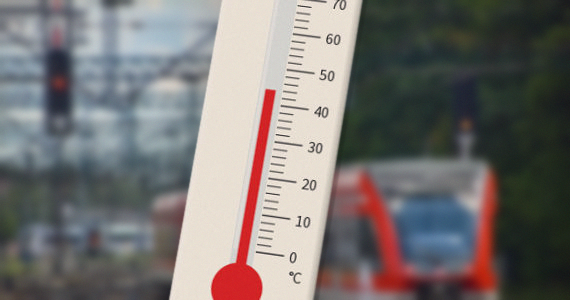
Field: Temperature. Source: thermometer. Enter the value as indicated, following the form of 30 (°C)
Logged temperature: 44 (°C)
